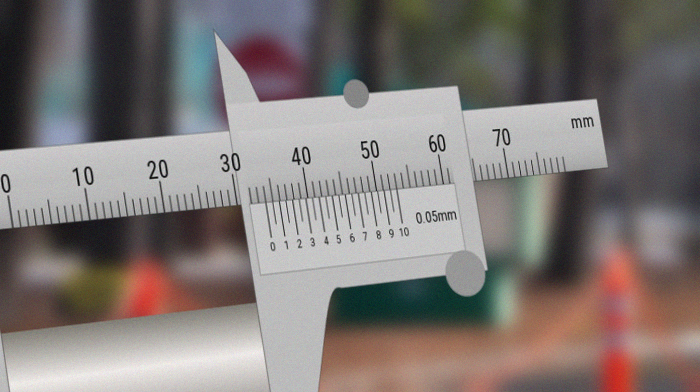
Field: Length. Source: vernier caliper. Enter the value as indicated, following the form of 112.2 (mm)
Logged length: 34.0 (mm)
